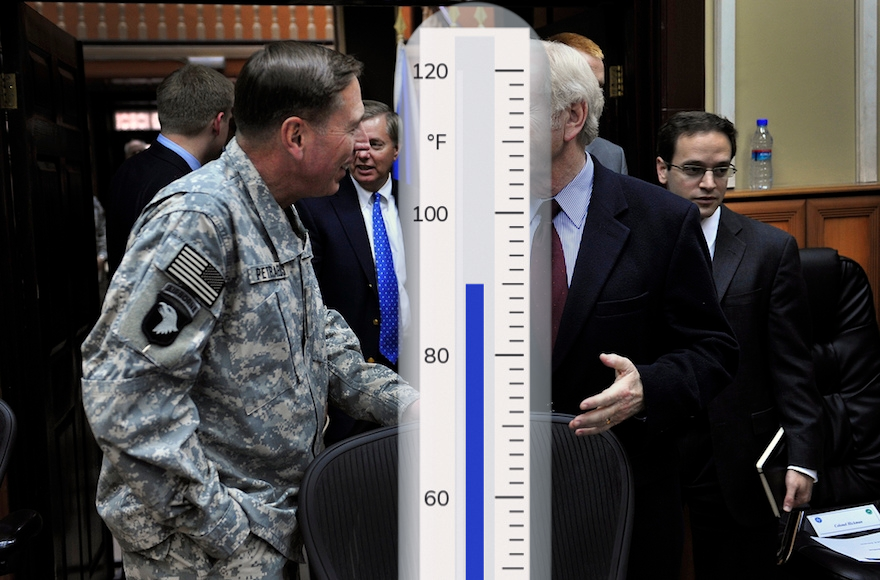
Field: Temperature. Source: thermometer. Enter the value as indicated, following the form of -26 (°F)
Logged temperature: 90 (°F)
